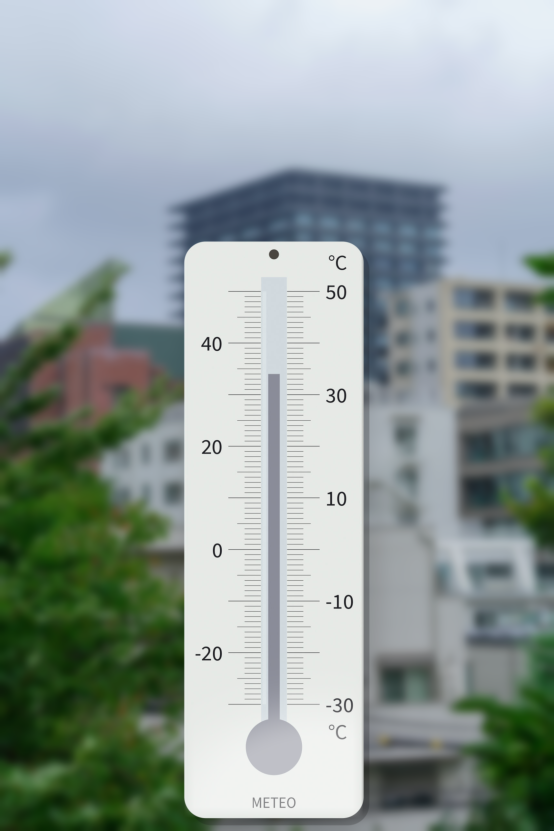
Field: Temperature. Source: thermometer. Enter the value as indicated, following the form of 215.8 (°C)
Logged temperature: 34 (°C)
